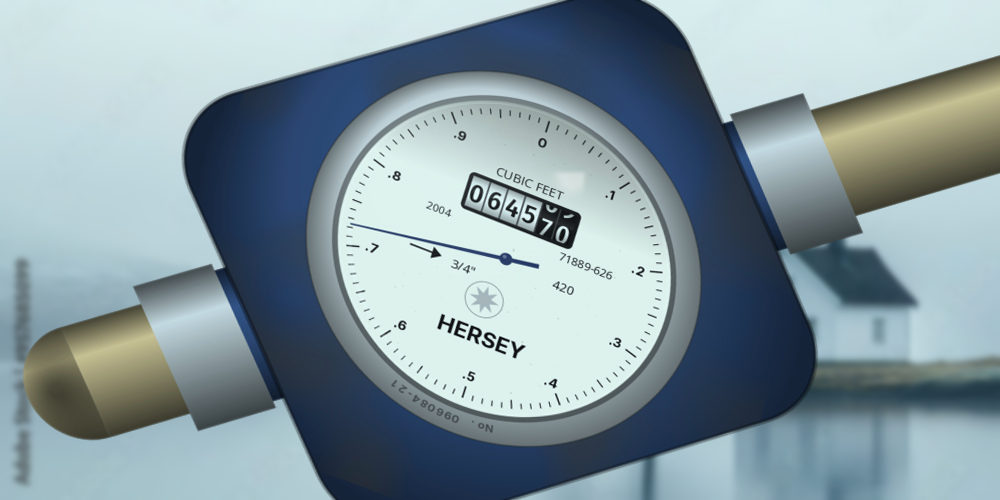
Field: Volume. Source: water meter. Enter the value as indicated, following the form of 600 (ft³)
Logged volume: 64569.72 (ft³)
